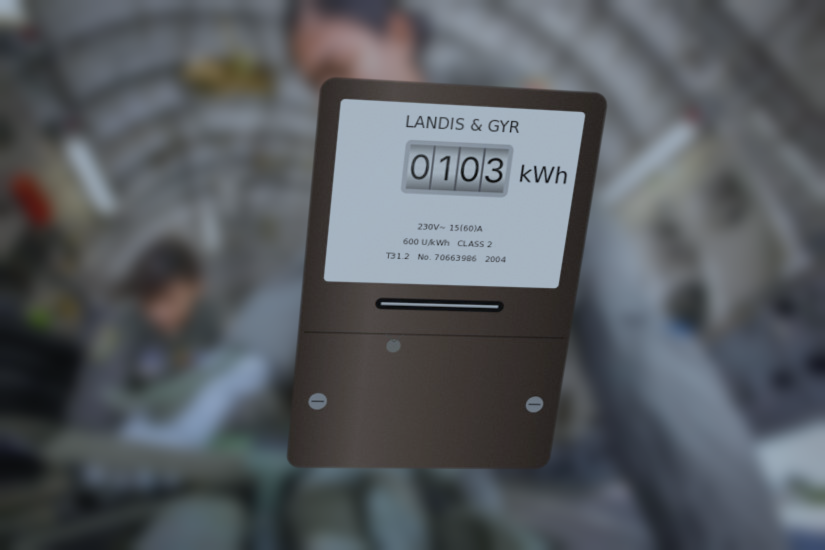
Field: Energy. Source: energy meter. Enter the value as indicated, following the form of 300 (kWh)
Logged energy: 103 (kWh)
